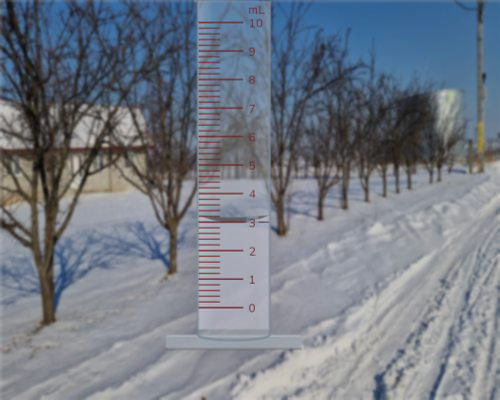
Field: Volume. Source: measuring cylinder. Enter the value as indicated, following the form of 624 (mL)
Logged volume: 3 (mL)
